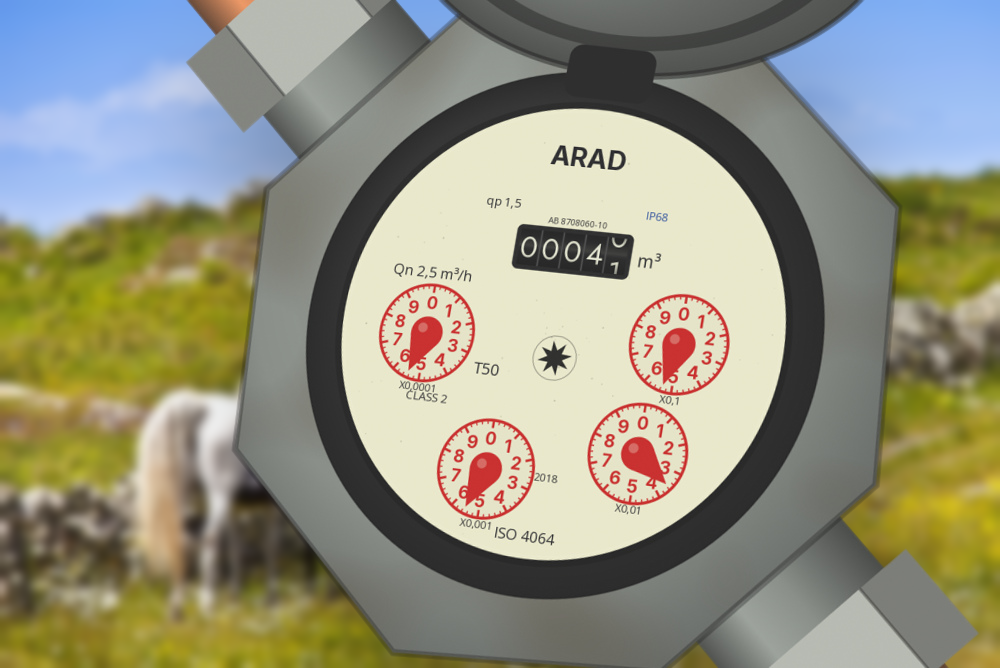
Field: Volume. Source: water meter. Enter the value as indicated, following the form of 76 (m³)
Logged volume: 40.5355 (m³)
